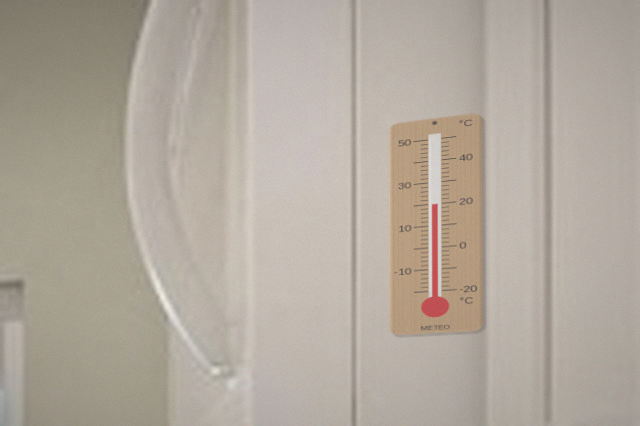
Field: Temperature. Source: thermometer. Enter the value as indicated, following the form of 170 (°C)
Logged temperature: 20 (°C)
